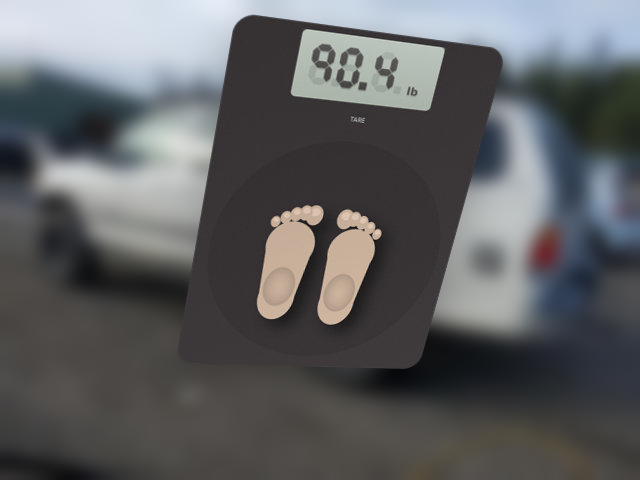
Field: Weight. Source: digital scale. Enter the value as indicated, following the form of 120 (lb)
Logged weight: 90.4 (lb)
